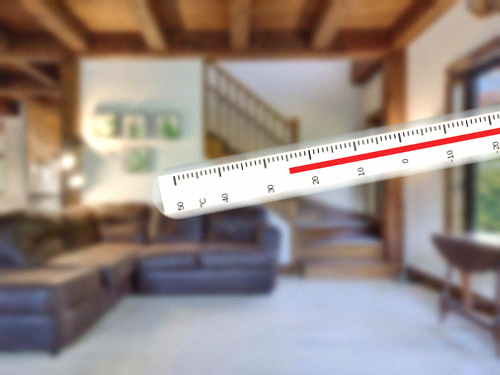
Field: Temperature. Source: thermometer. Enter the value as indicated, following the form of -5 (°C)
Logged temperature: 25 (°C)
